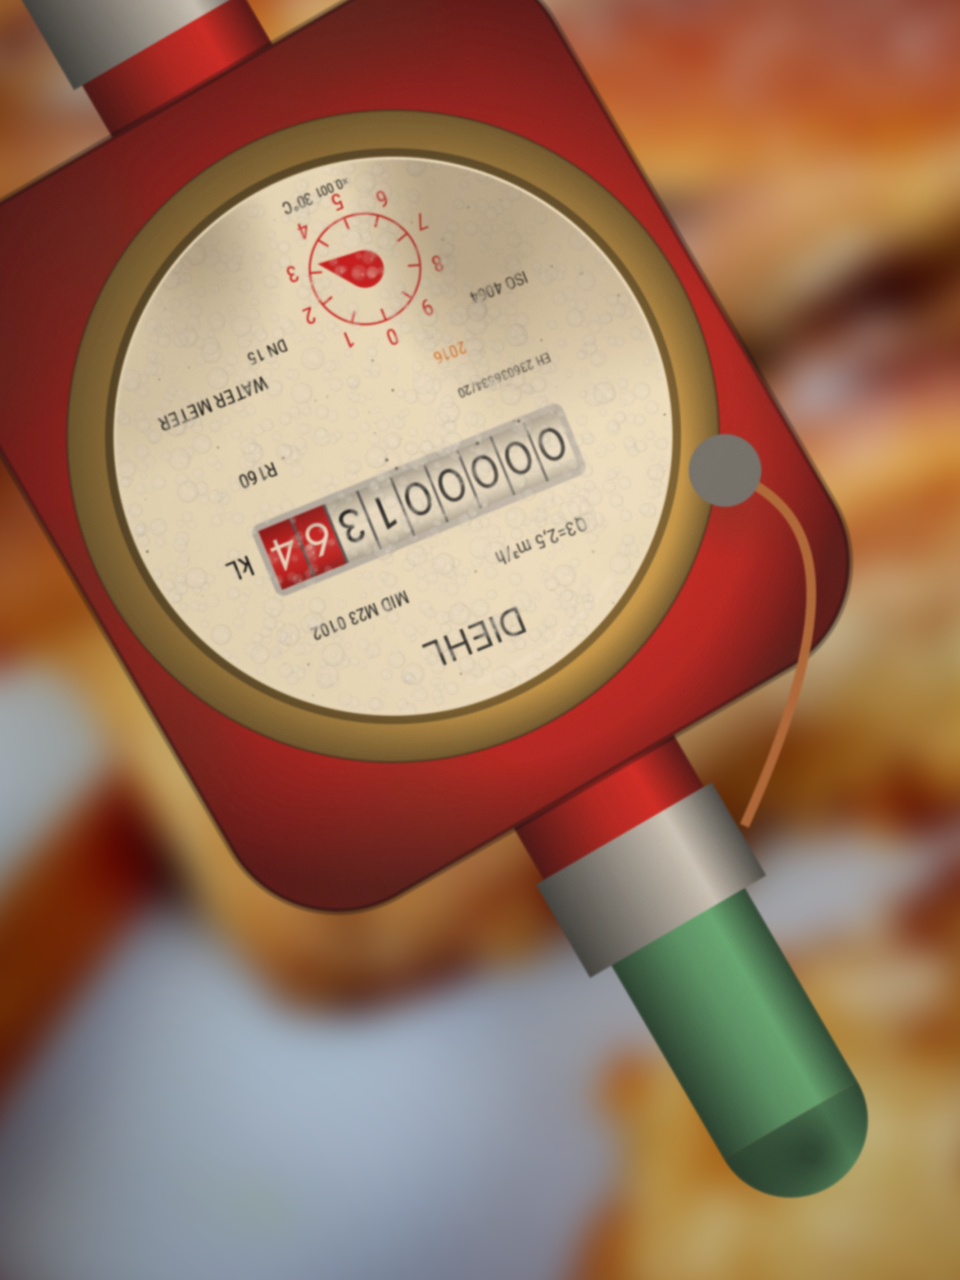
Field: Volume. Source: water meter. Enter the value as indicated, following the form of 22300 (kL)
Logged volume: 13.643 (kL)
